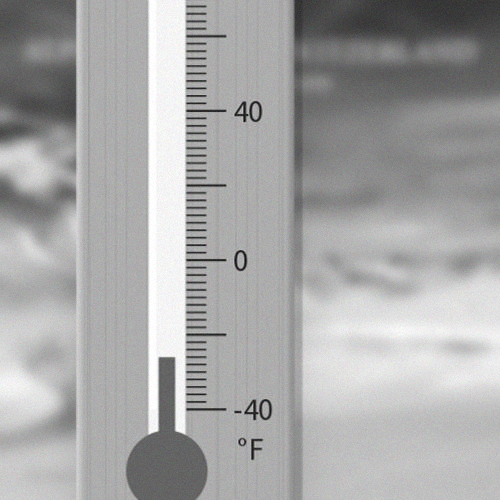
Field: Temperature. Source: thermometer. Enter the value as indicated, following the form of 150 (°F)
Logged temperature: -26 (°F)
